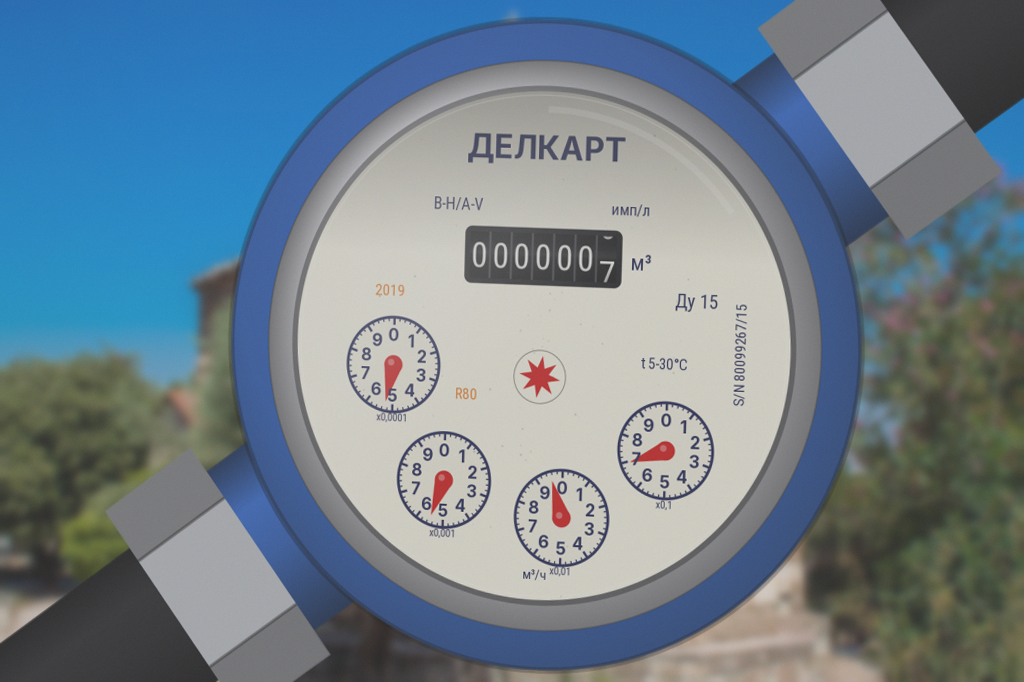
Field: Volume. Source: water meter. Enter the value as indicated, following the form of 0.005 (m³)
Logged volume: 6.6955 (m³)
